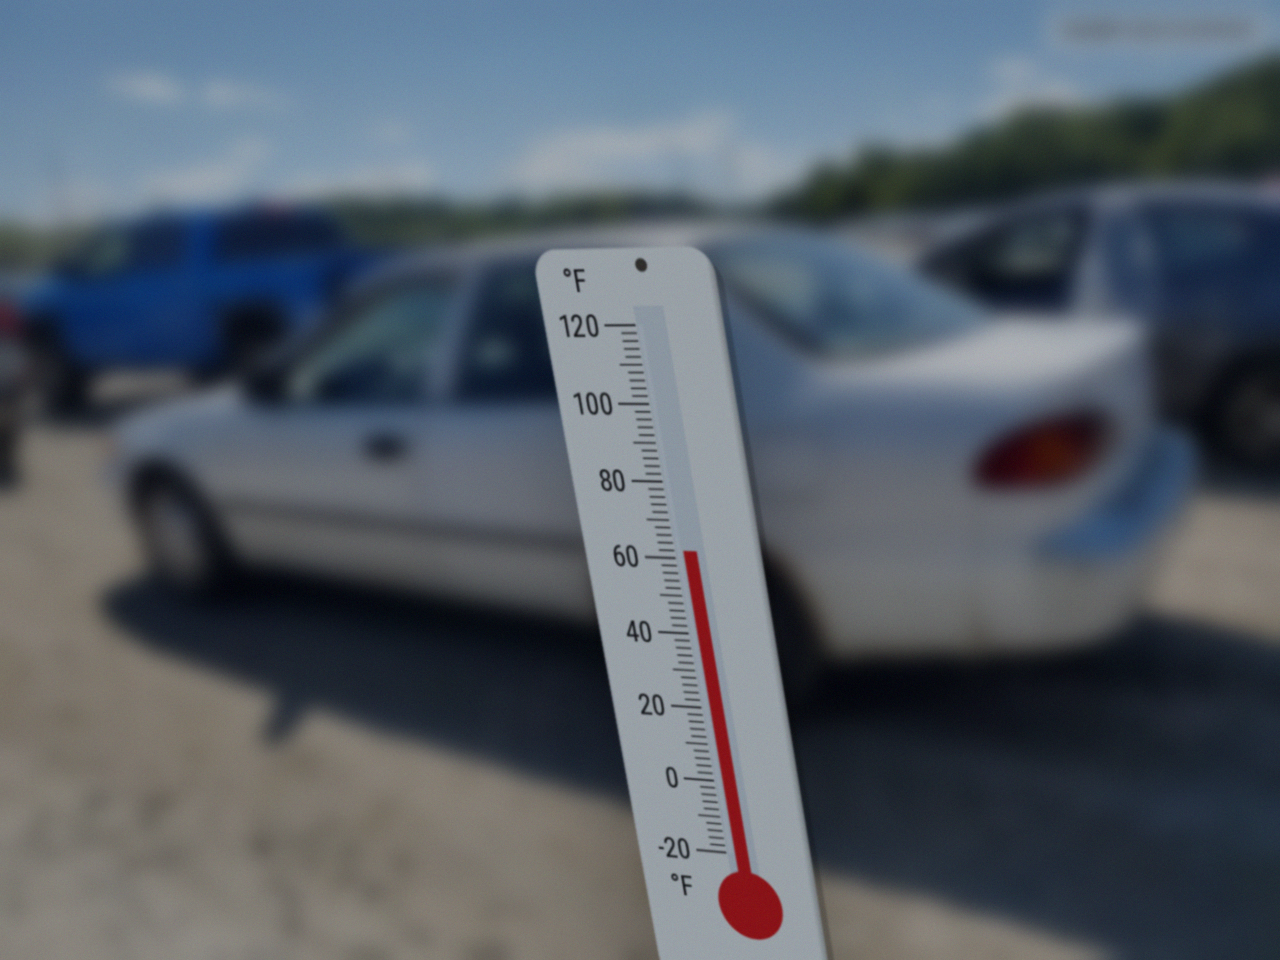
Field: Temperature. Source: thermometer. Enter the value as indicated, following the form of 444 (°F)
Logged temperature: 62 (°F)
